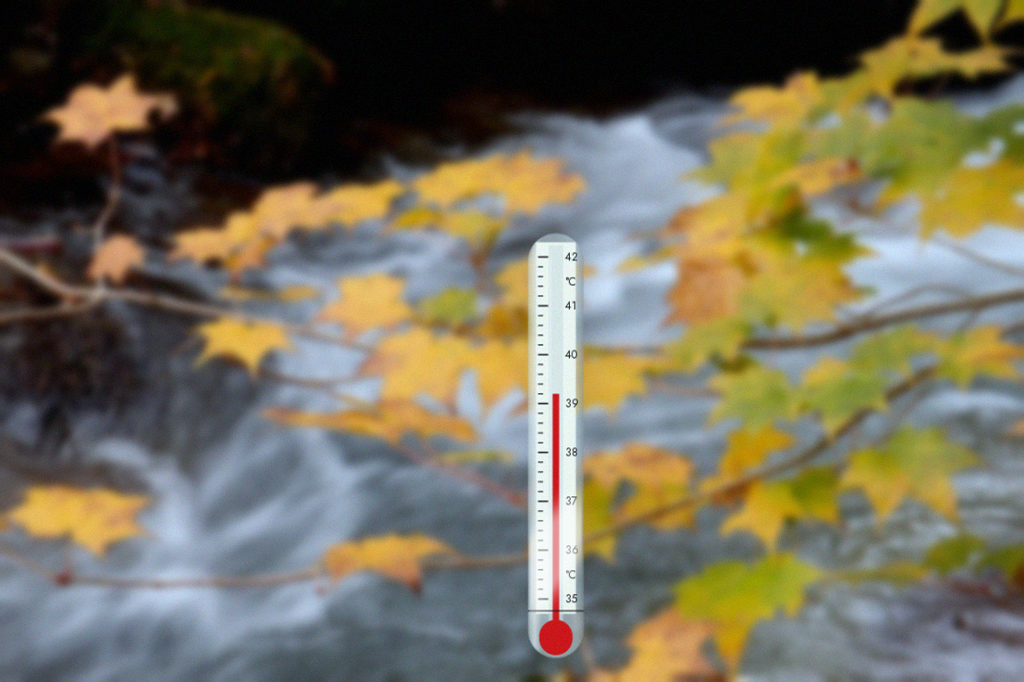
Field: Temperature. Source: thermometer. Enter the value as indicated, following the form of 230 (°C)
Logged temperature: 39.2 (°C)
